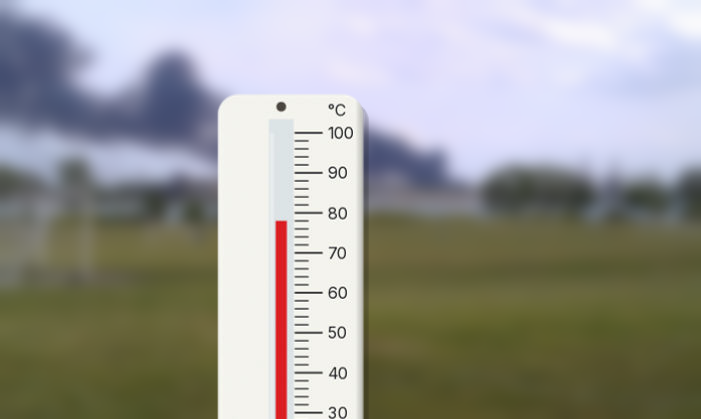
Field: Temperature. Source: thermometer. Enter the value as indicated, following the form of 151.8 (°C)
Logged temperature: 78 (°C)
